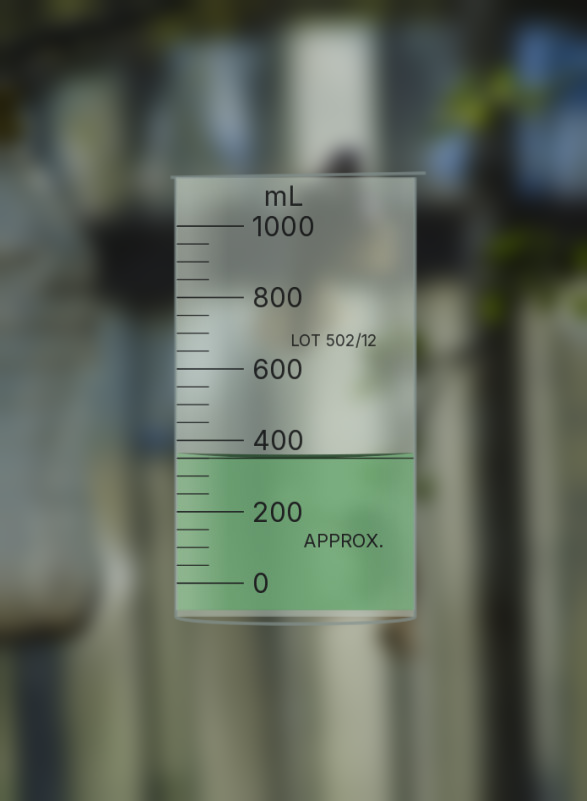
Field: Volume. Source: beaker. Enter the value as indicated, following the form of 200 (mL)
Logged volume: 350 (mL)
